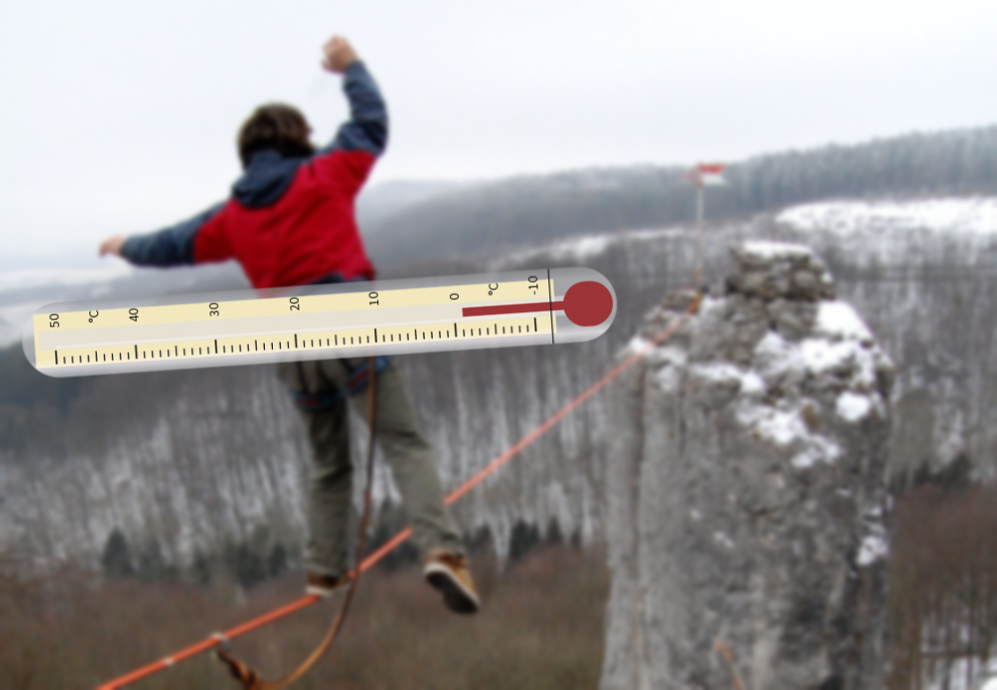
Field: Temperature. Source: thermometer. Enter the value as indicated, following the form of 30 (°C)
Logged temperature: -1 (°C)
